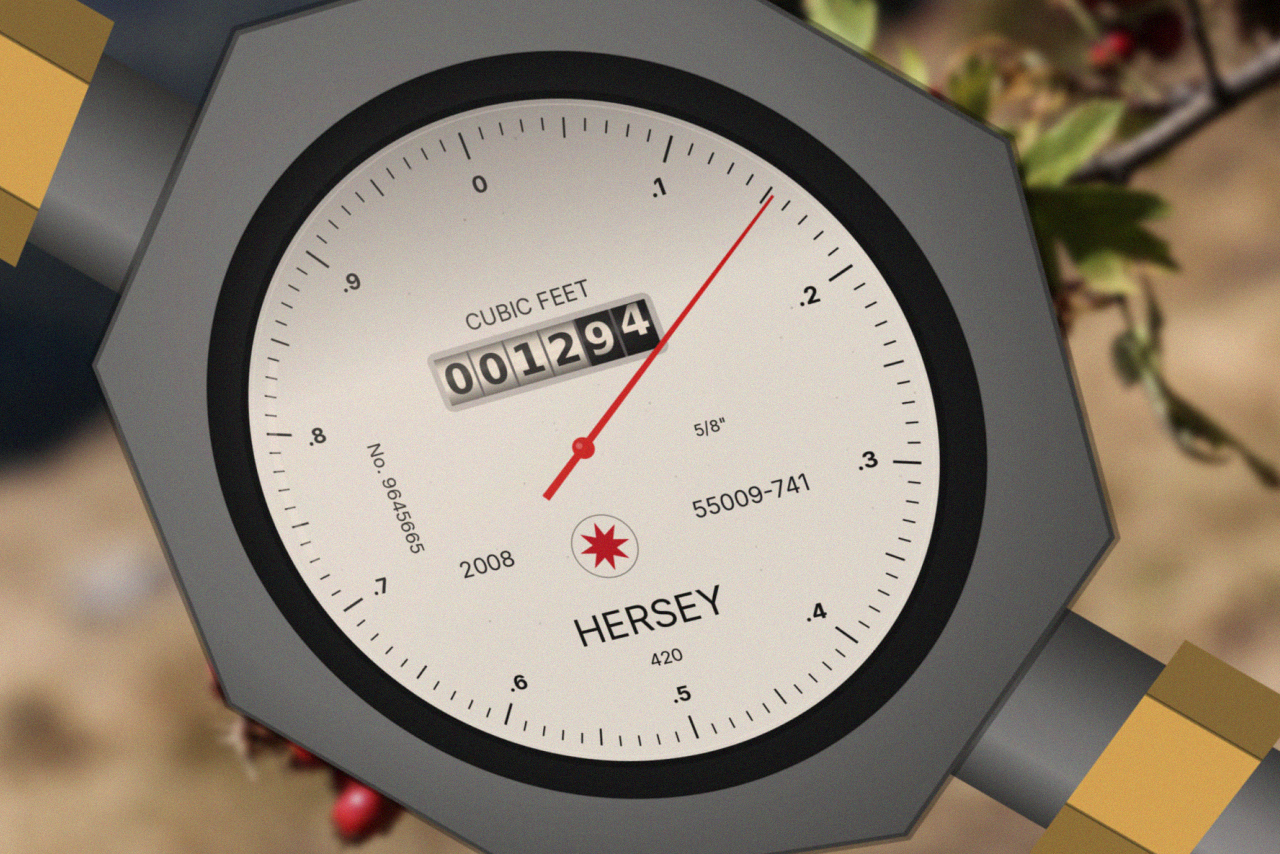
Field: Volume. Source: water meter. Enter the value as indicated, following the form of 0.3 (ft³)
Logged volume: 1294.15 (ft³)
